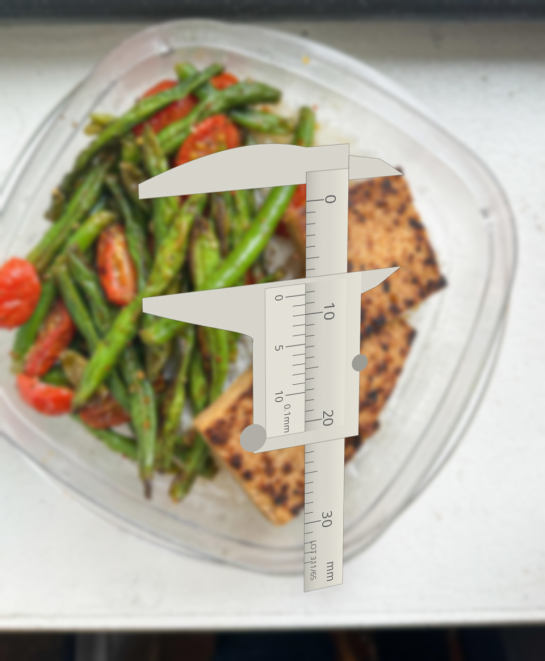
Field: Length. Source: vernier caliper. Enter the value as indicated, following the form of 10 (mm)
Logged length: 8.2 (mm)
